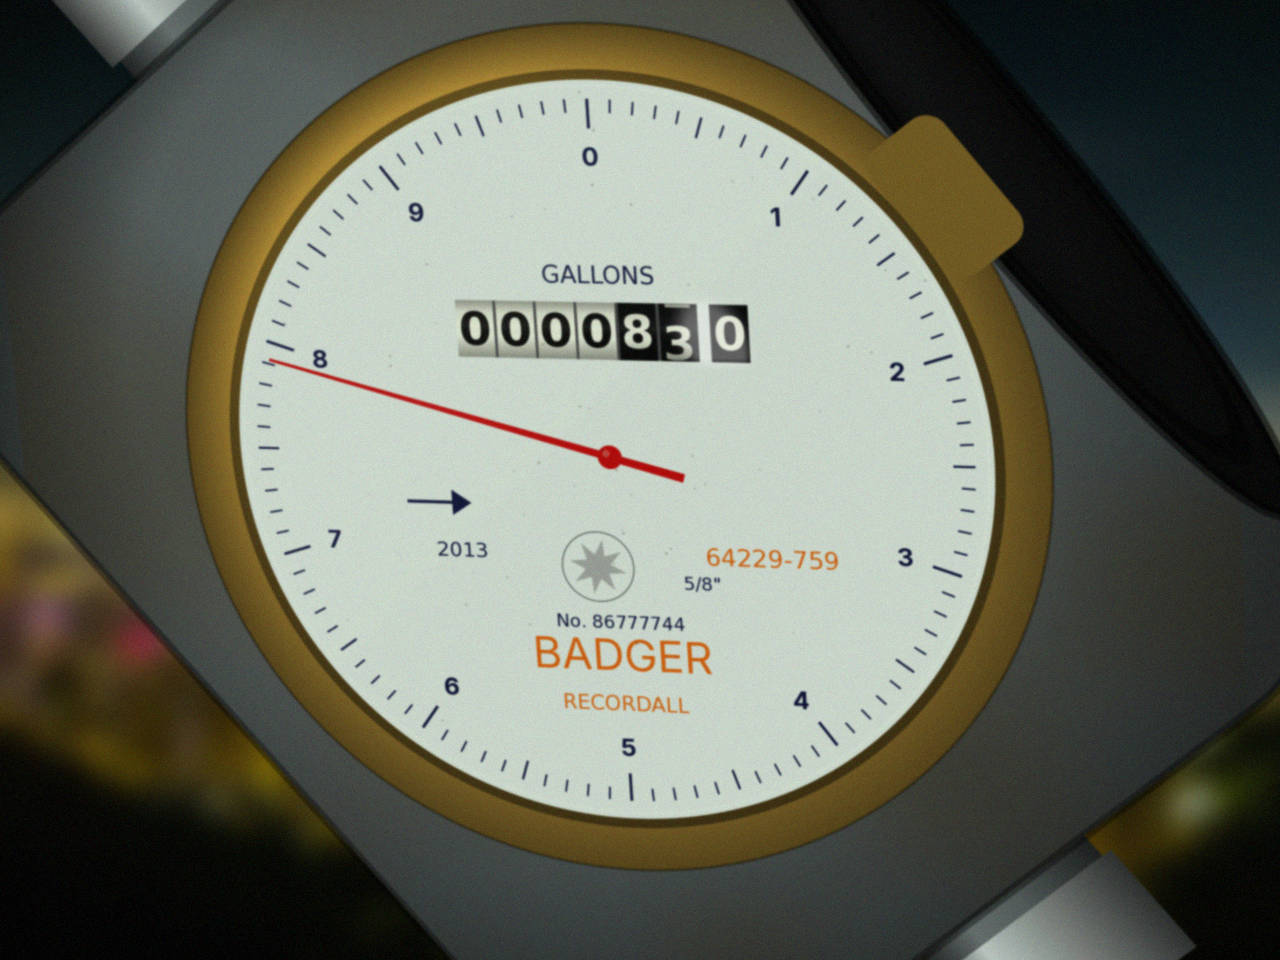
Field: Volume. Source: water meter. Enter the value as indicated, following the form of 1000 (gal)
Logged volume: 827.9 (gal)
